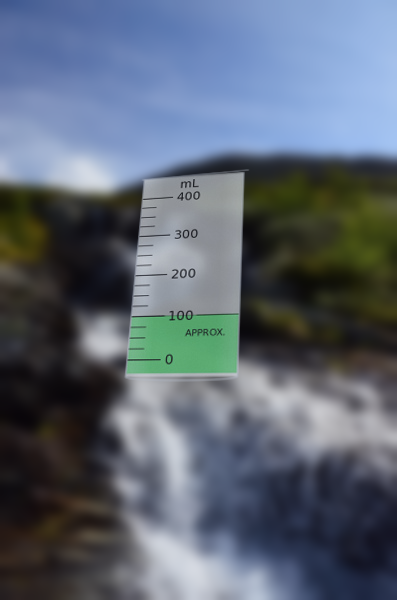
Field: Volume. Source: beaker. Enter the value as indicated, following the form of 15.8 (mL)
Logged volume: 100 (mL)
